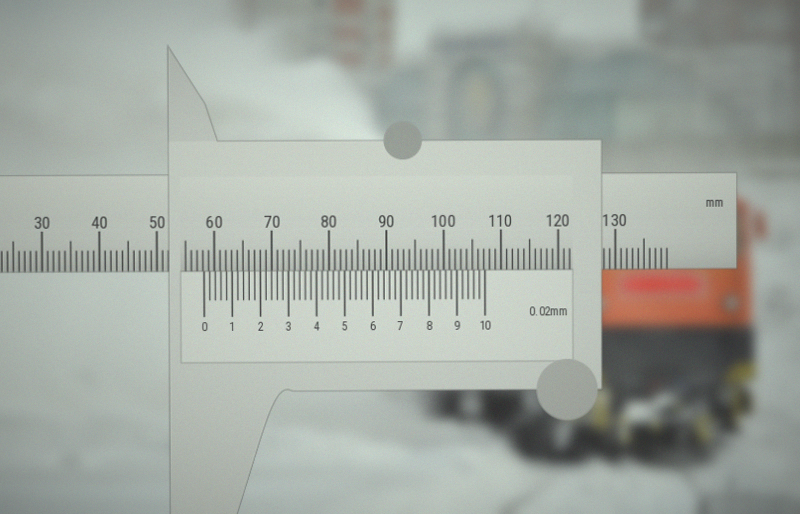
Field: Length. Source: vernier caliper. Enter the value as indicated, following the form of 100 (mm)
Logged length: 58.2 (mm)
